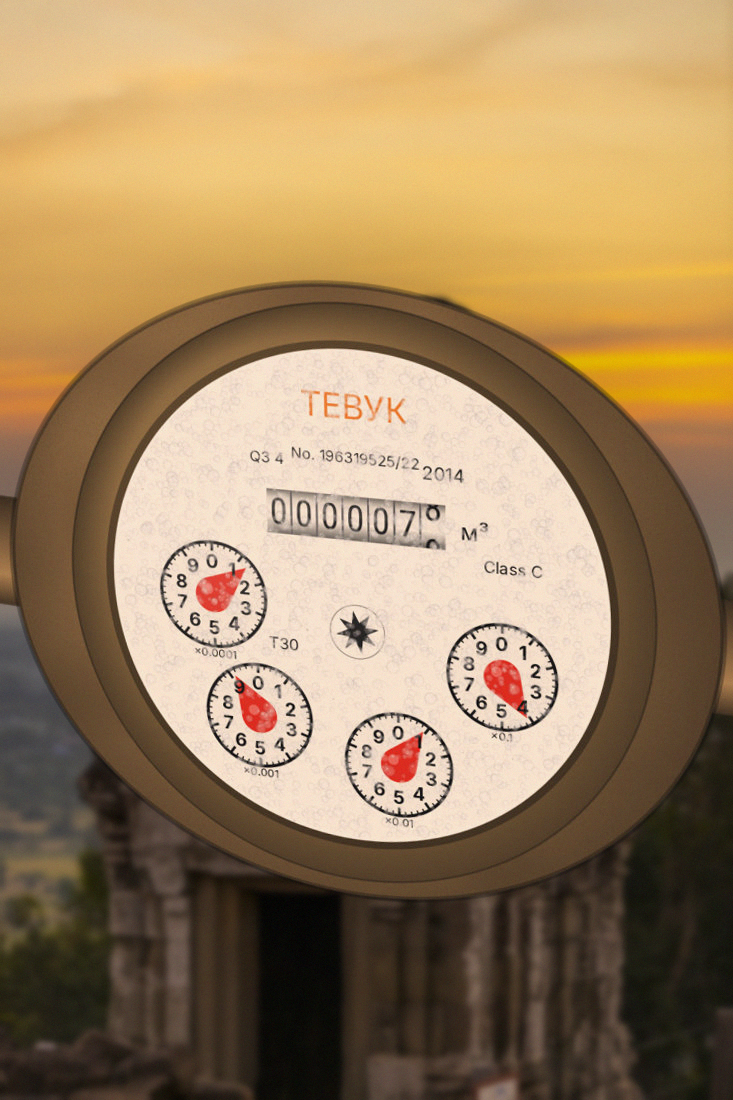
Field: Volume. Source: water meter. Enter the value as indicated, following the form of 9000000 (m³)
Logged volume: 78.4091 (m³)
